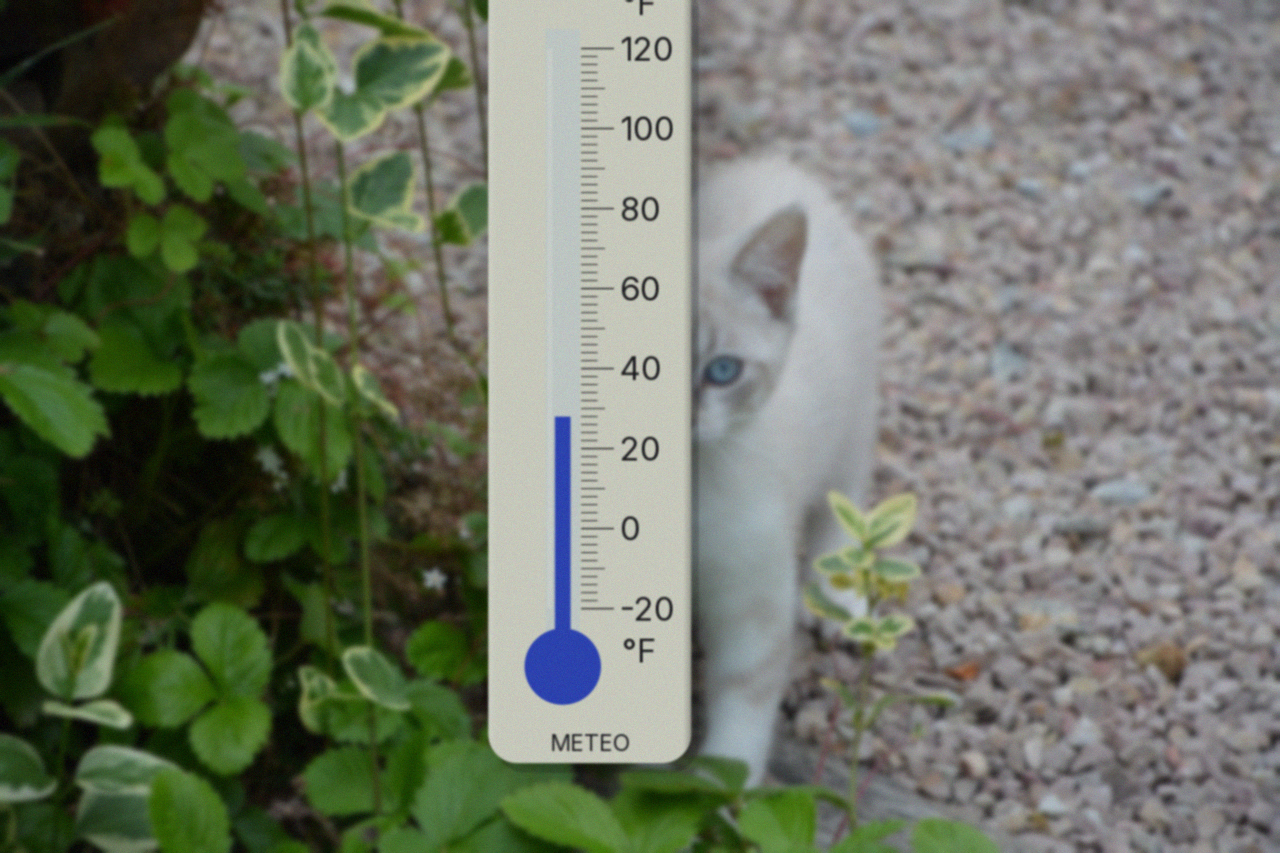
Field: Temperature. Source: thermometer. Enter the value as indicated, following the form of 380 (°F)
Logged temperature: 28 (°F)
